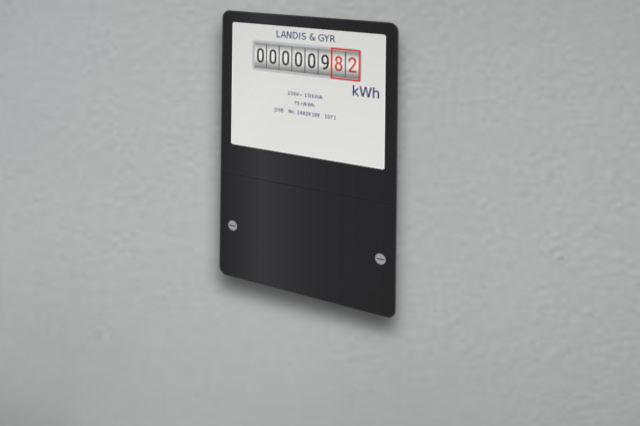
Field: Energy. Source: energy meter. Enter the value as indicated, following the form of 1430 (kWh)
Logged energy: 9.82 (kWh)
